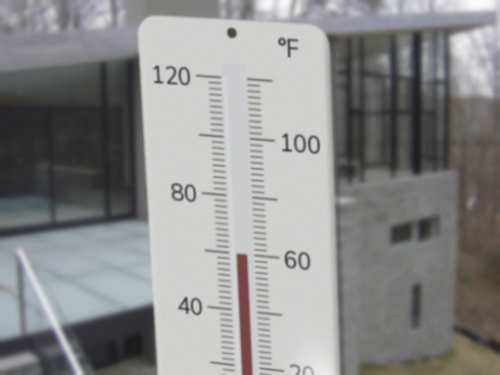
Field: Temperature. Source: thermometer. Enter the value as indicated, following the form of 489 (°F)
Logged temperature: 60 (°F)
